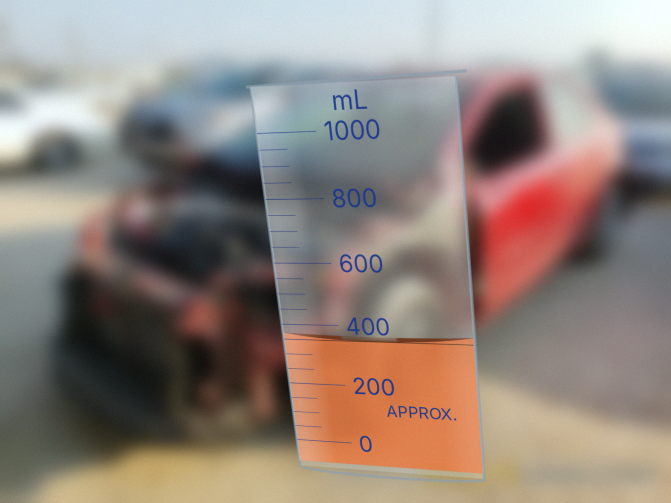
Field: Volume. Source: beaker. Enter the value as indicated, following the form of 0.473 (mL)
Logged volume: 350 (mL)
